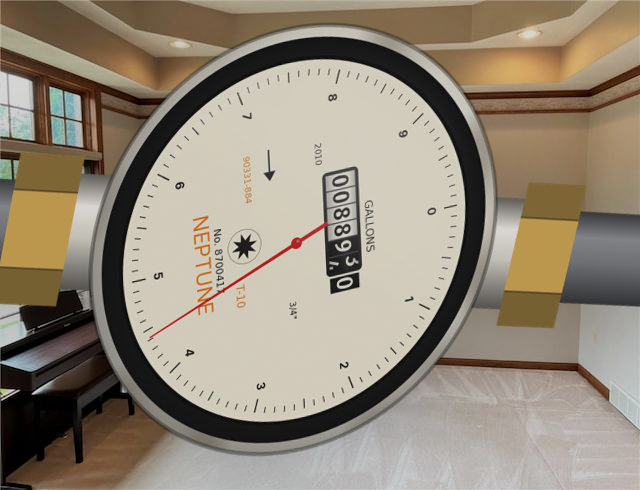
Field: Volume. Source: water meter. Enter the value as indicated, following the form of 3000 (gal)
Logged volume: 88934.4 (gal)
